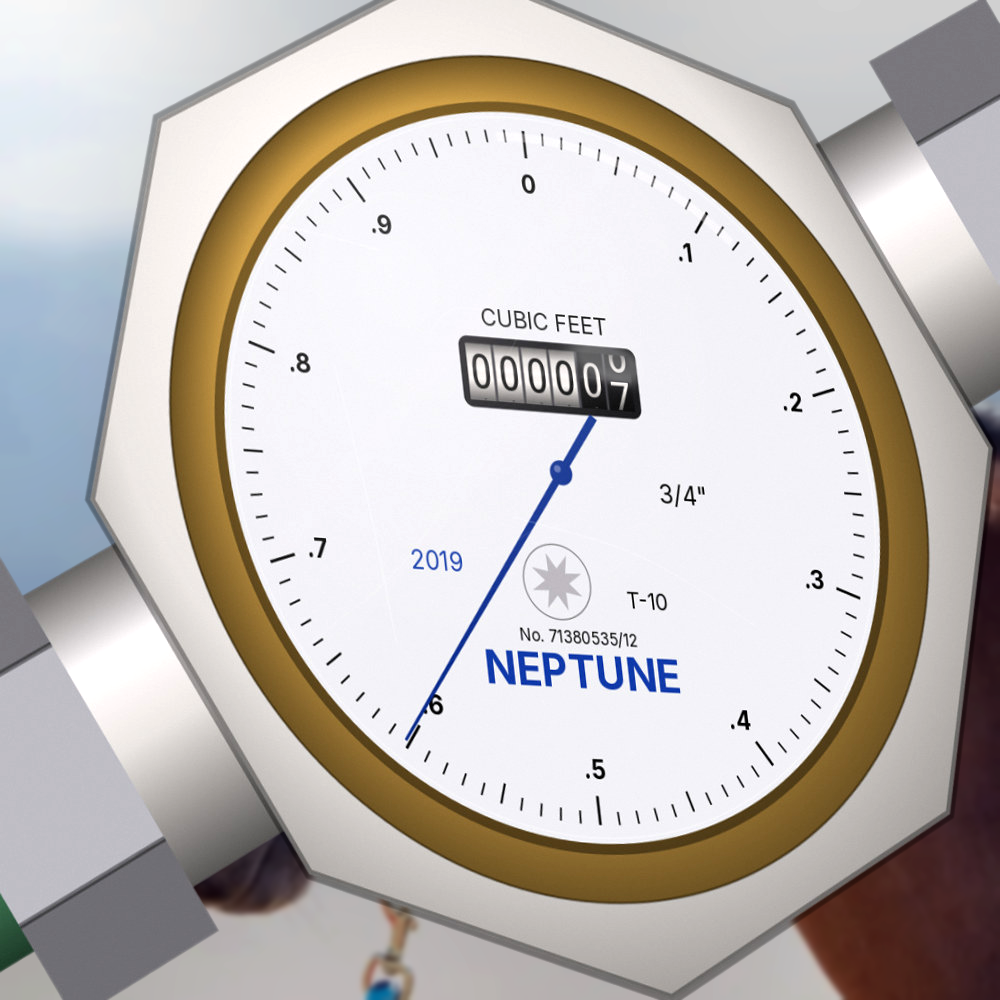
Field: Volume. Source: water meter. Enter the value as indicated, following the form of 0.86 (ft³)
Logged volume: 6.60 (ft³)
